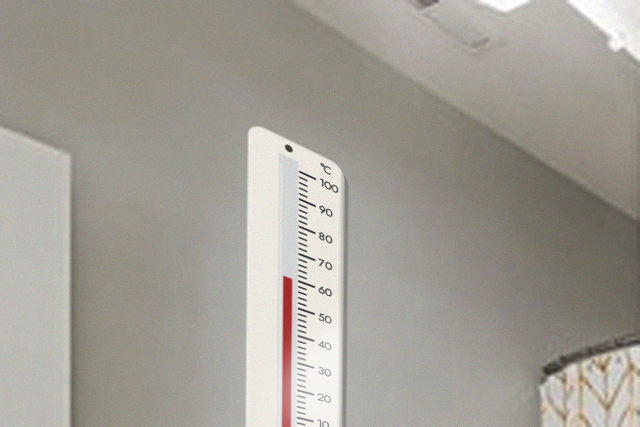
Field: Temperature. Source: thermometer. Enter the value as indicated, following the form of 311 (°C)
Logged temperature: 60 (°C)
